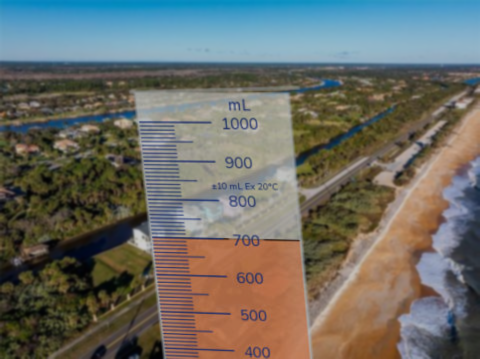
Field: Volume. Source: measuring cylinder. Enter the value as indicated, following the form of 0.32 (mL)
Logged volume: 700 (mL)
